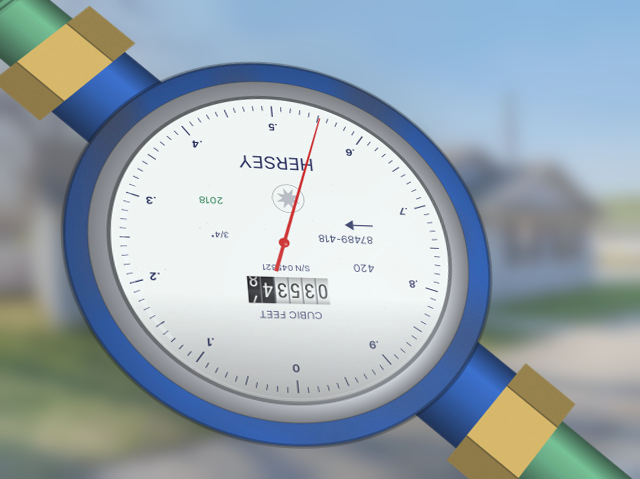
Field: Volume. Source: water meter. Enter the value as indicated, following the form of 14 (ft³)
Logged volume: 35347.55 (ft³)
